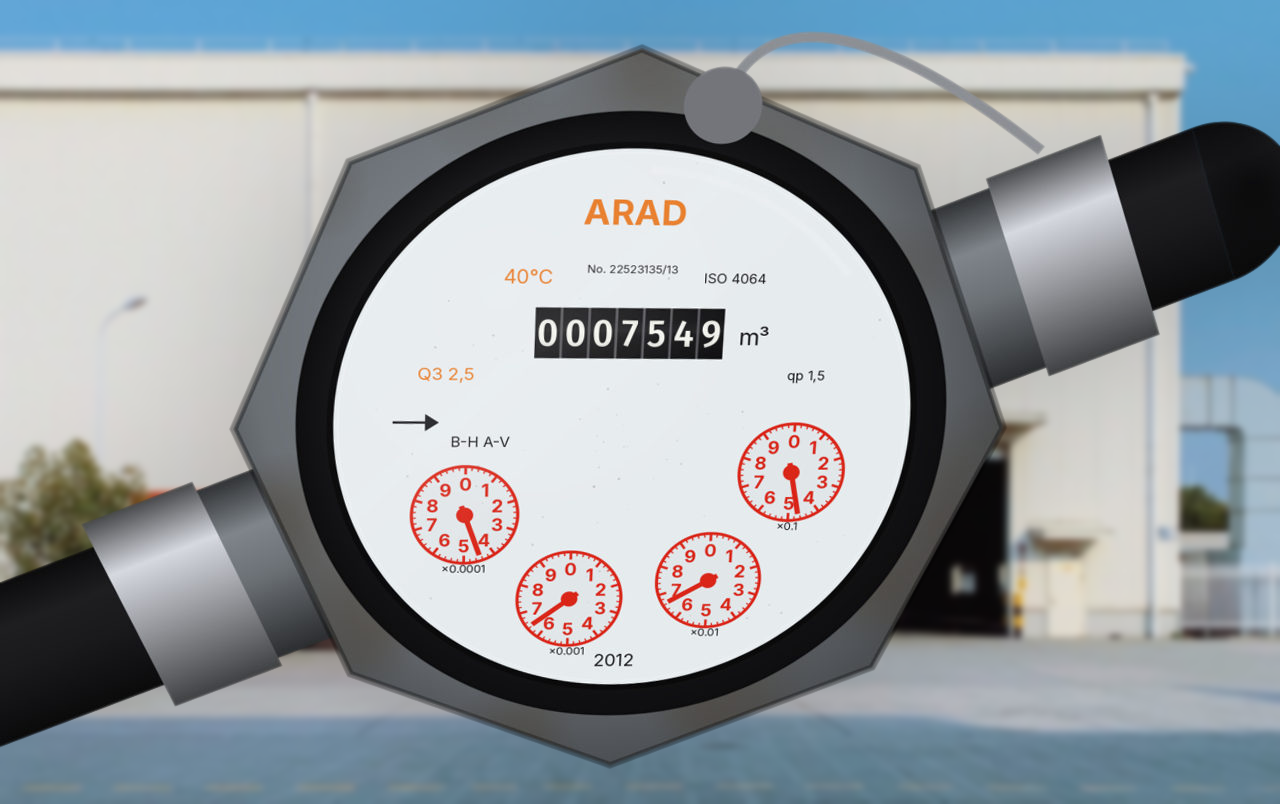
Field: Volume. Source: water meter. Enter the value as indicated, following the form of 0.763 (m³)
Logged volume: 7549.4664 (m³)
